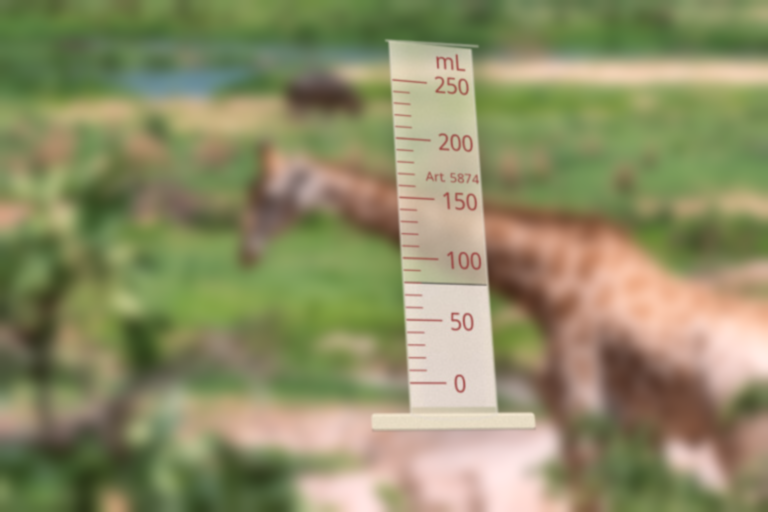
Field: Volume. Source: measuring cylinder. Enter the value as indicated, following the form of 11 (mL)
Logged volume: 80 (mL)
